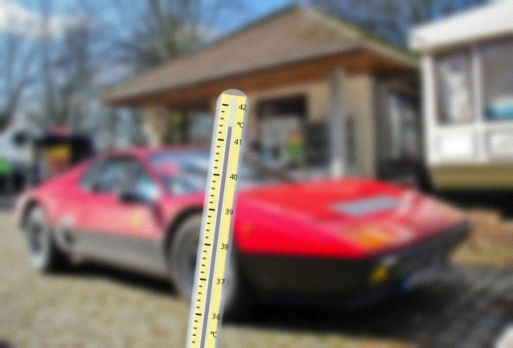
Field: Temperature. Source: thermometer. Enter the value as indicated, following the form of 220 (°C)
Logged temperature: 41.4 (°C)
